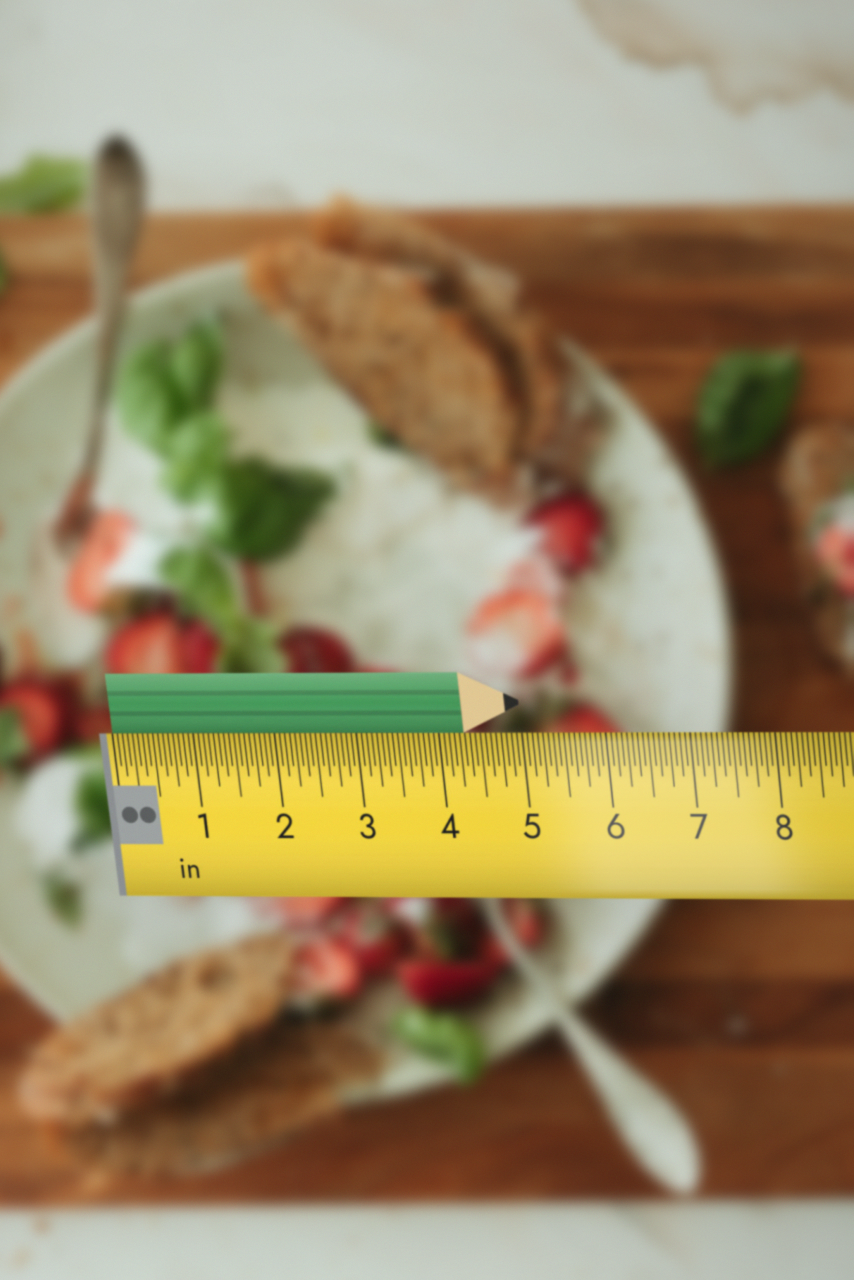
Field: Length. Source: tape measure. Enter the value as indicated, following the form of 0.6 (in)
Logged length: 5 (in)
